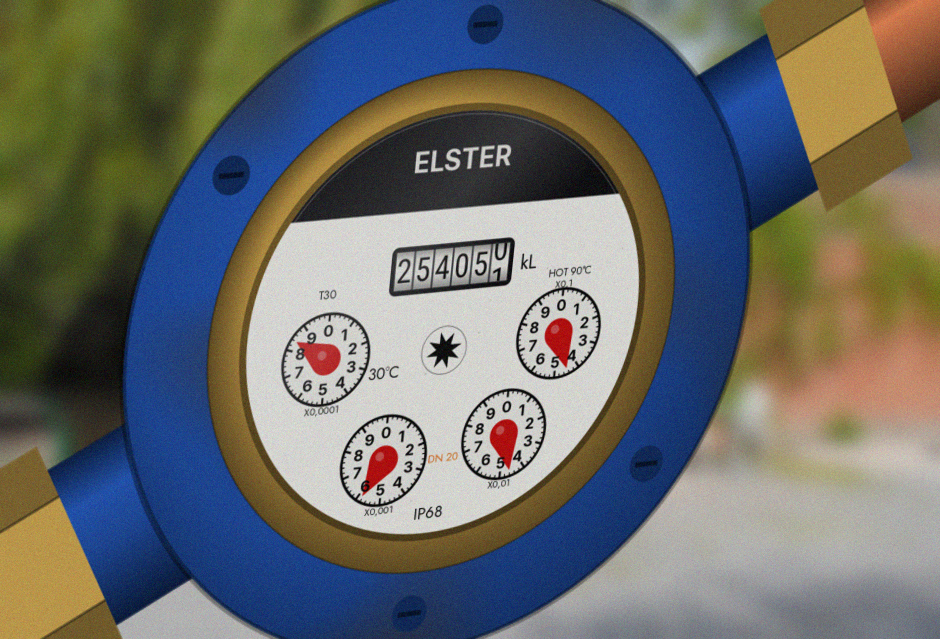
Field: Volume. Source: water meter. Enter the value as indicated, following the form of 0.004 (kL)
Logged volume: 254050.4458 (kL)
